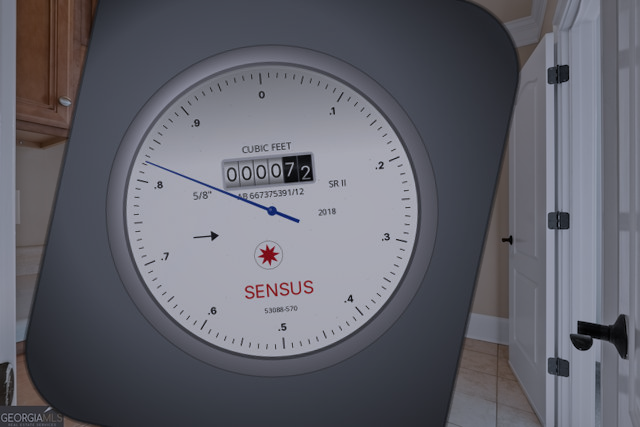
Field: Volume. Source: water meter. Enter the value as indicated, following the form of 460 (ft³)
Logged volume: 71.82 (ft³)
